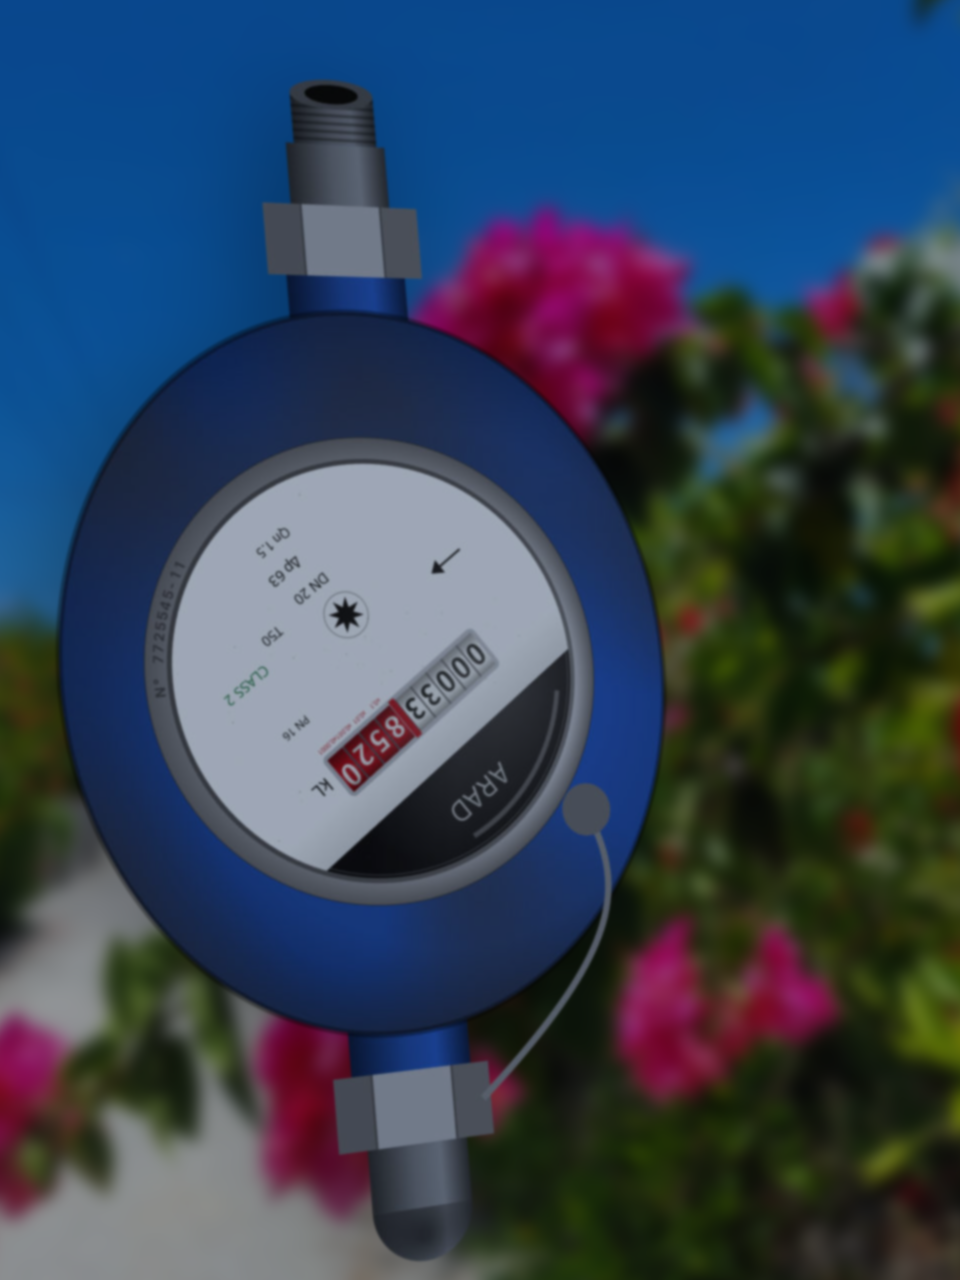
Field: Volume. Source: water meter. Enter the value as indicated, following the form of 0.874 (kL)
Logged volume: 33.8520 (kL)
